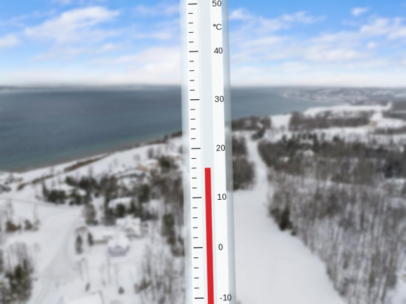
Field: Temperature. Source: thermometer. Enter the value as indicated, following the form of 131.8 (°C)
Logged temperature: 16 (°C)
